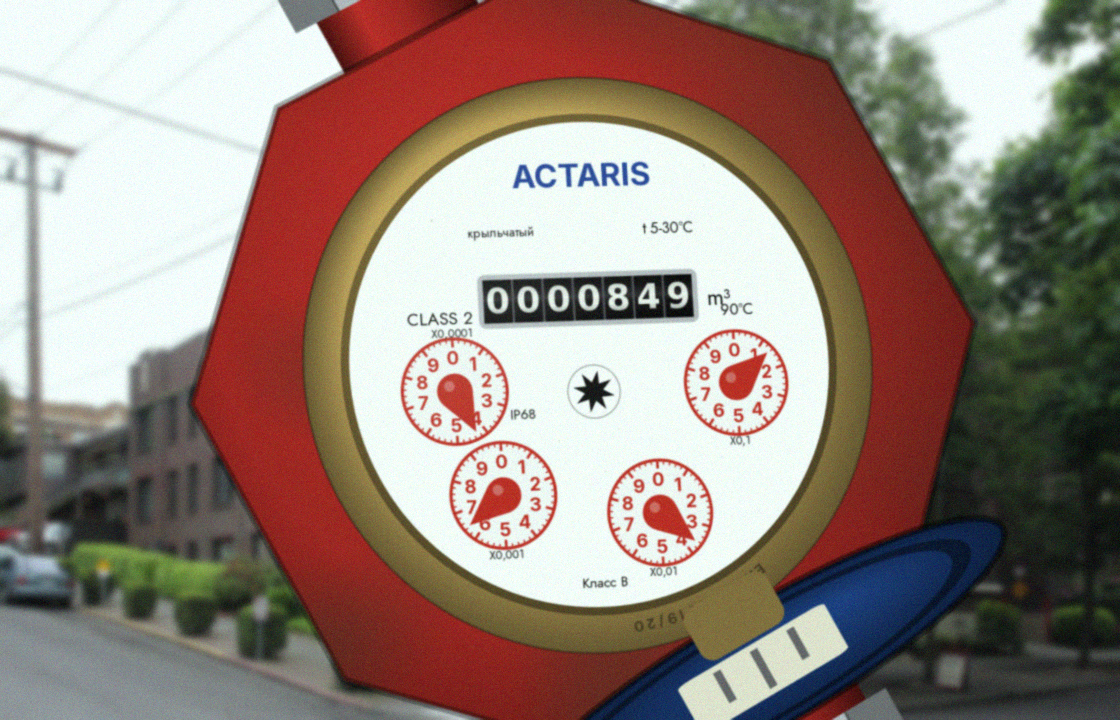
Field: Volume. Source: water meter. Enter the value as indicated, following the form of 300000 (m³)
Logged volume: 849.1364 (m³)
